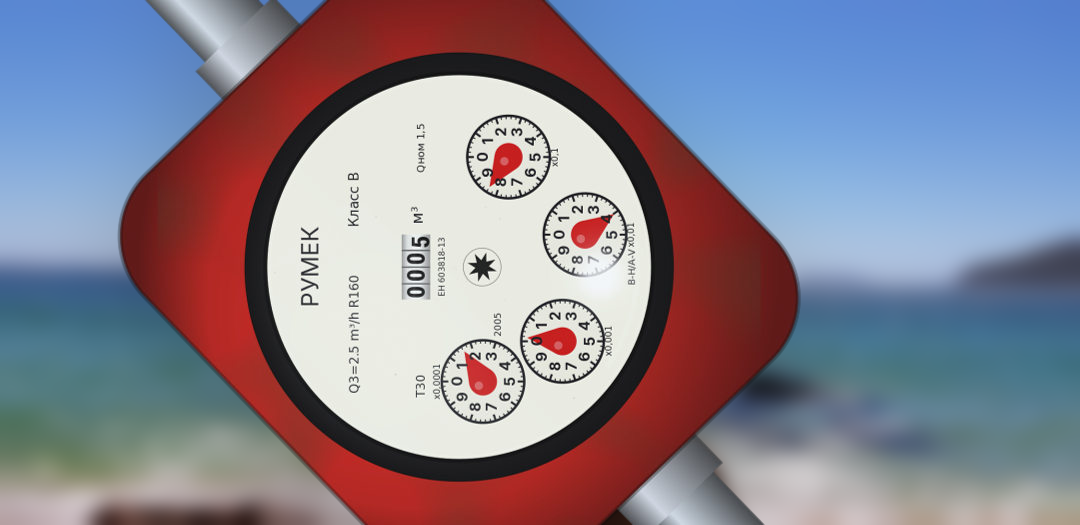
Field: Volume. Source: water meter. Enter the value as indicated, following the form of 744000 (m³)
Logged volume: 4.8401 (m³)
